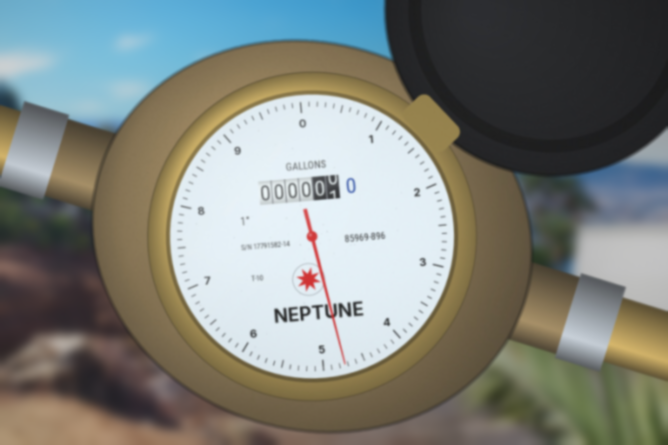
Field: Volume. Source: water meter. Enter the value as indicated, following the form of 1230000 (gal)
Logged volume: 4.7 (gal)
